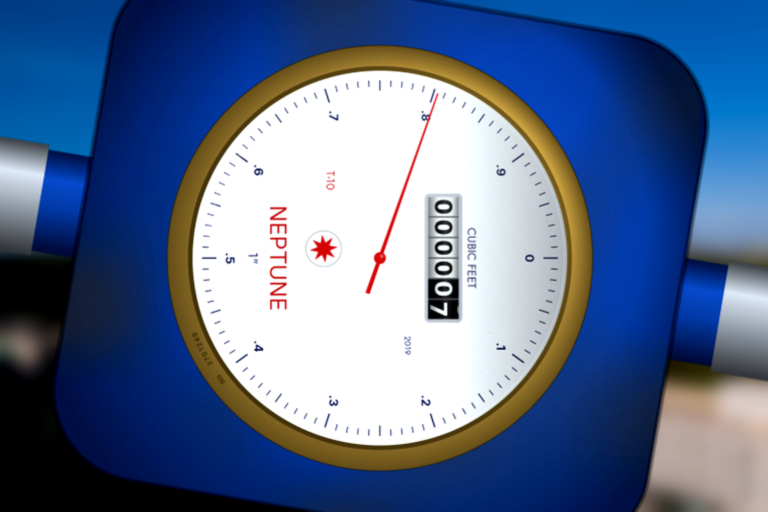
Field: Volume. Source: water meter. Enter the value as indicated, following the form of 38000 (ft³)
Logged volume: 6.80 (ft³)
